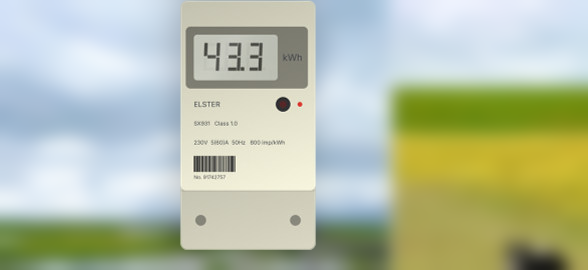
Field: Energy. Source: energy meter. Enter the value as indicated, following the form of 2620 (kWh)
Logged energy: 43.3 (kWh)
